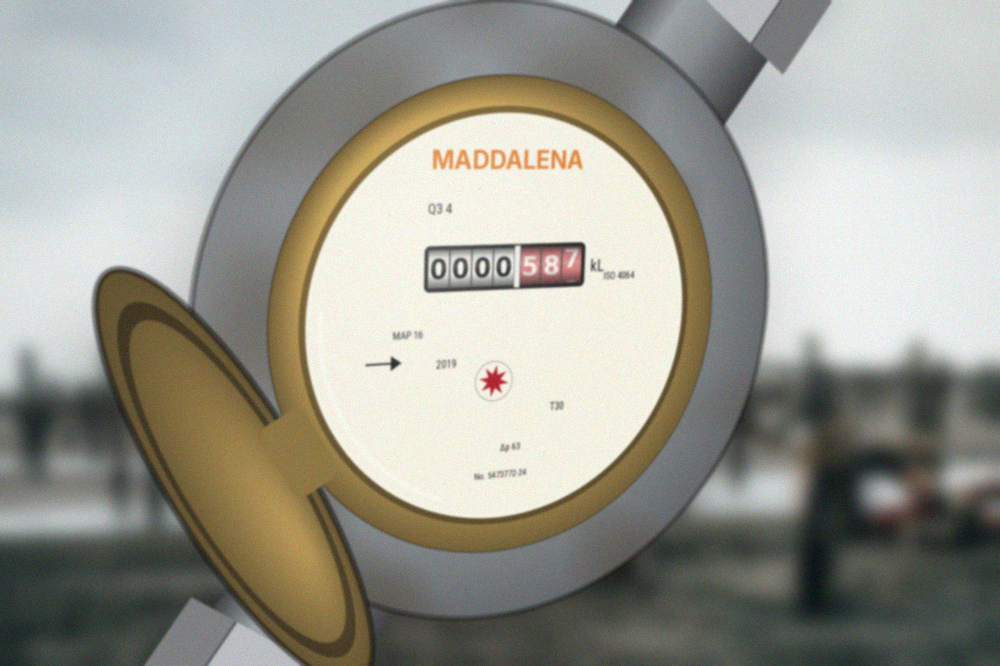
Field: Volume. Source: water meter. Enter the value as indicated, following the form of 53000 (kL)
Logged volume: 0.587 (kL)
